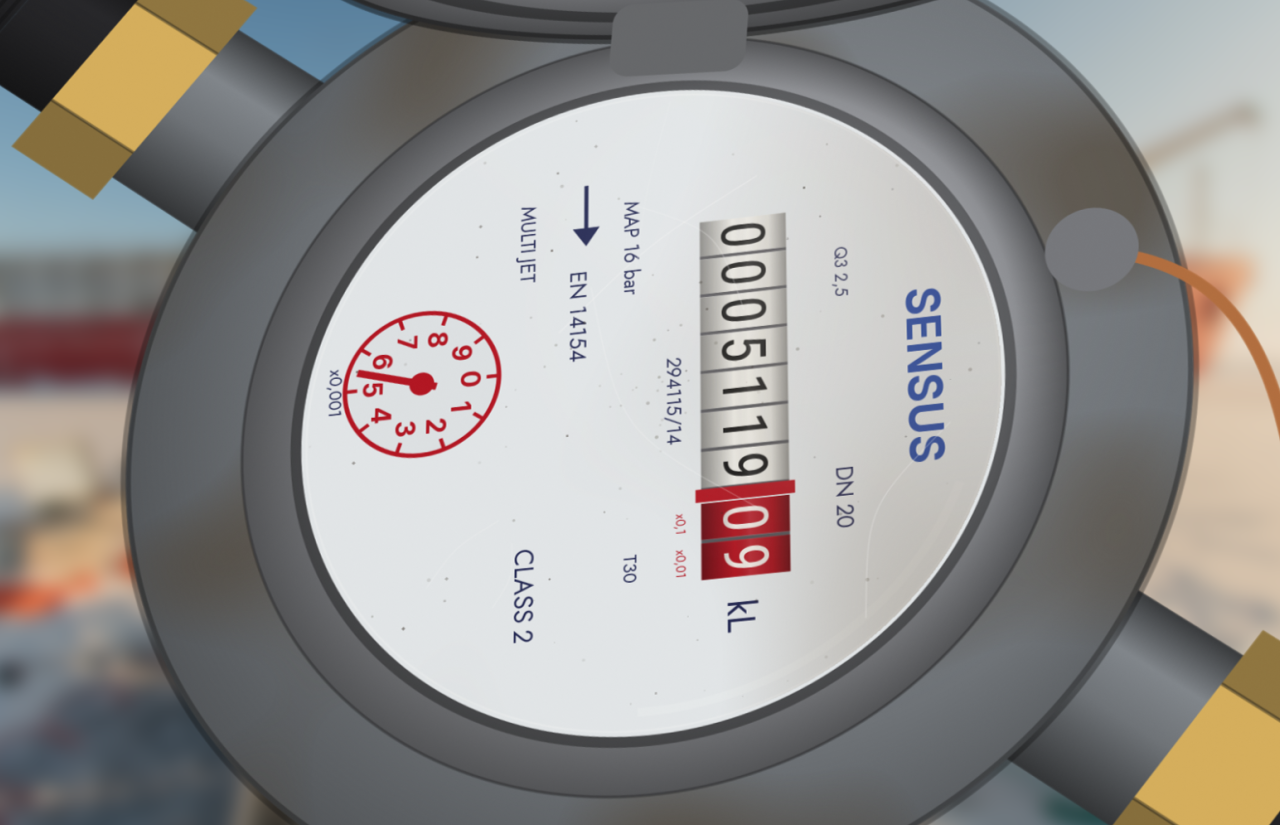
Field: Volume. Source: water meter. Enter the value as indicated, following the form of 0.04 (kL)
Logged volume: 5119.095 (kL)
